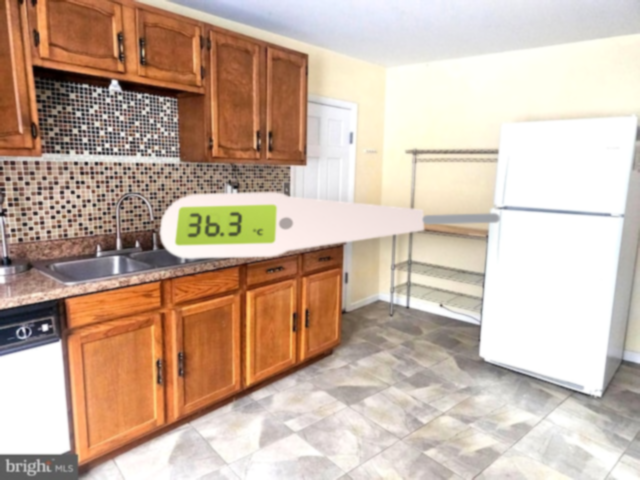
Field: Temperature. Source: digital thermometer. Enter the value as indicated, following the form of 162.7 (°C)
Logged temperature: 36.3 (°C)
